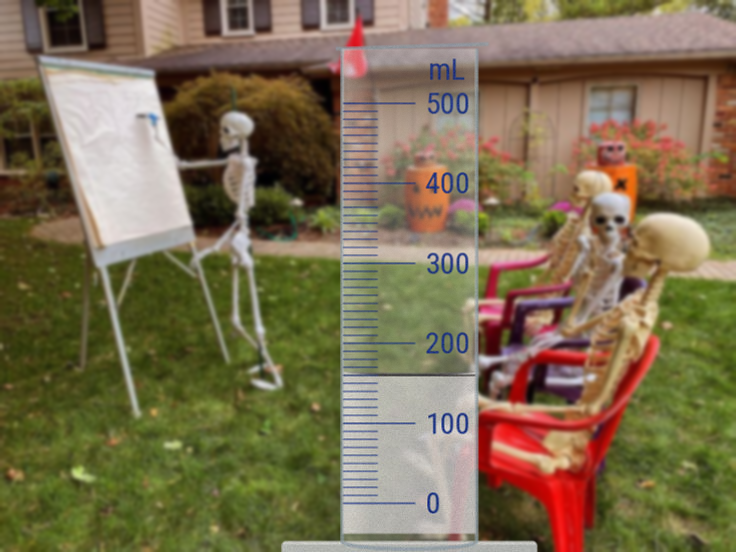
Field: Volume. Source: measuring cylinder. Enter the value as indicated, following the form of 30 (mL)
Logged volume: 160 (mL)
